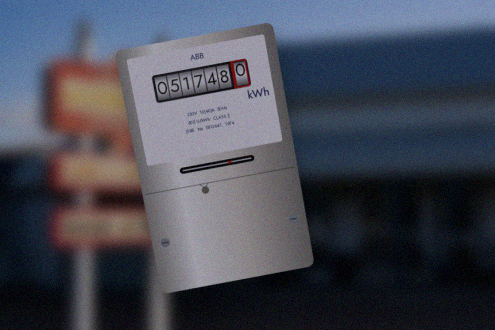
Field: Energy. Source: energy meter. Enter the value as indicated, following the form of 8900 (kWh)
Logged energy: 51748.0 (kWh)
